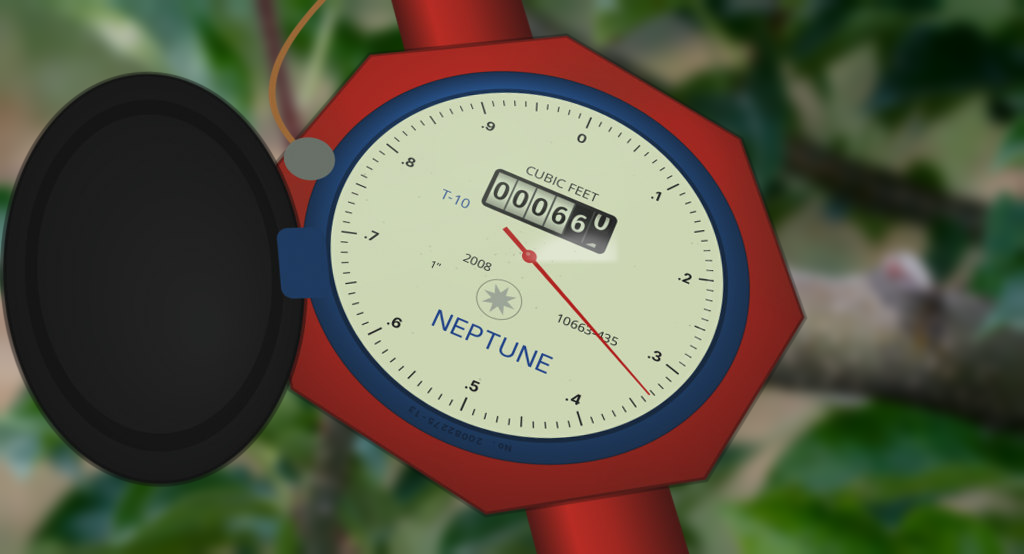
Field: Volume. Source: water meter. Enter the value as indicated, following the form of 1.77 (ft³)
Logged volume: 660.33 (ft³)
